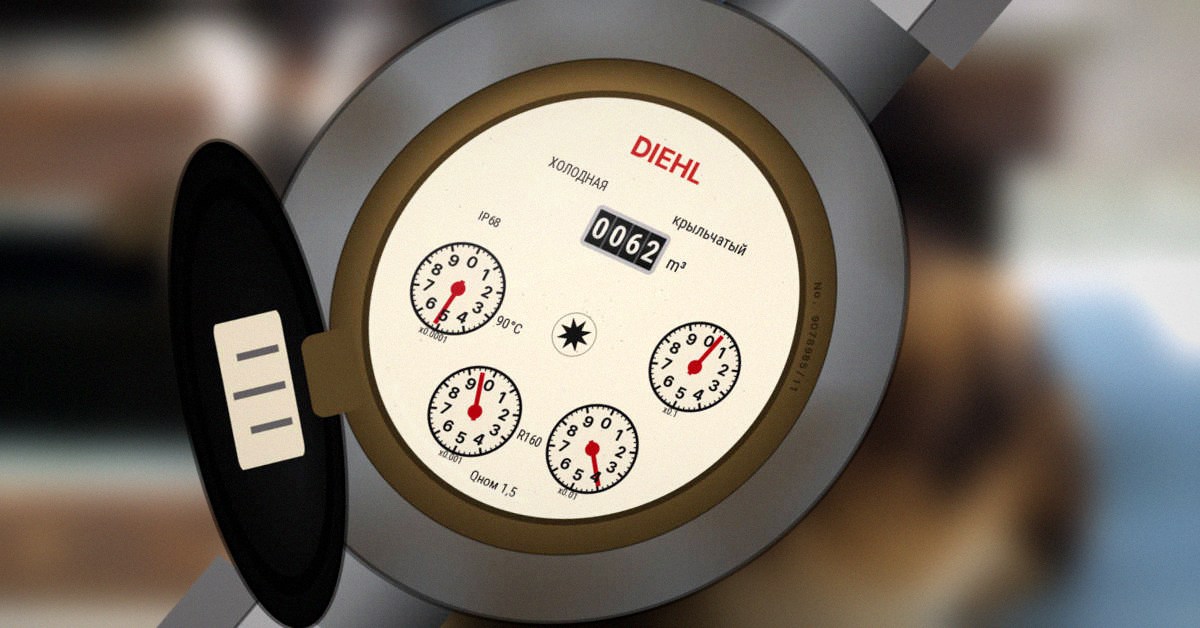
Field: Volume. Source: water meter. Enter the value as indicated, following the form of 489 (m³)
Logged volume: 62.0395 (m³)
